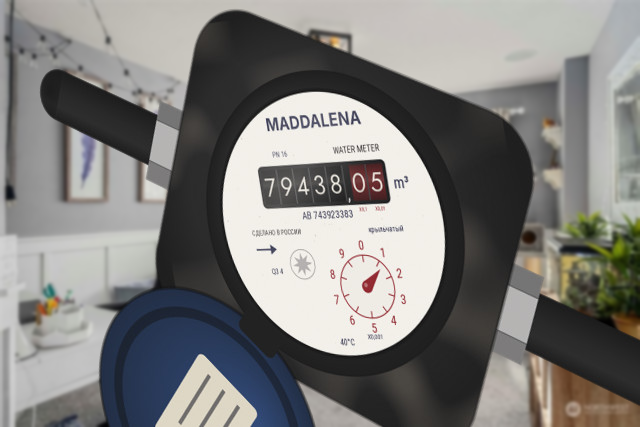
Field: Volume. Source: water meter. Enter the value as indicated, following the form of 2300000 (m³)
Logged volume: 79438.051 (m³)
